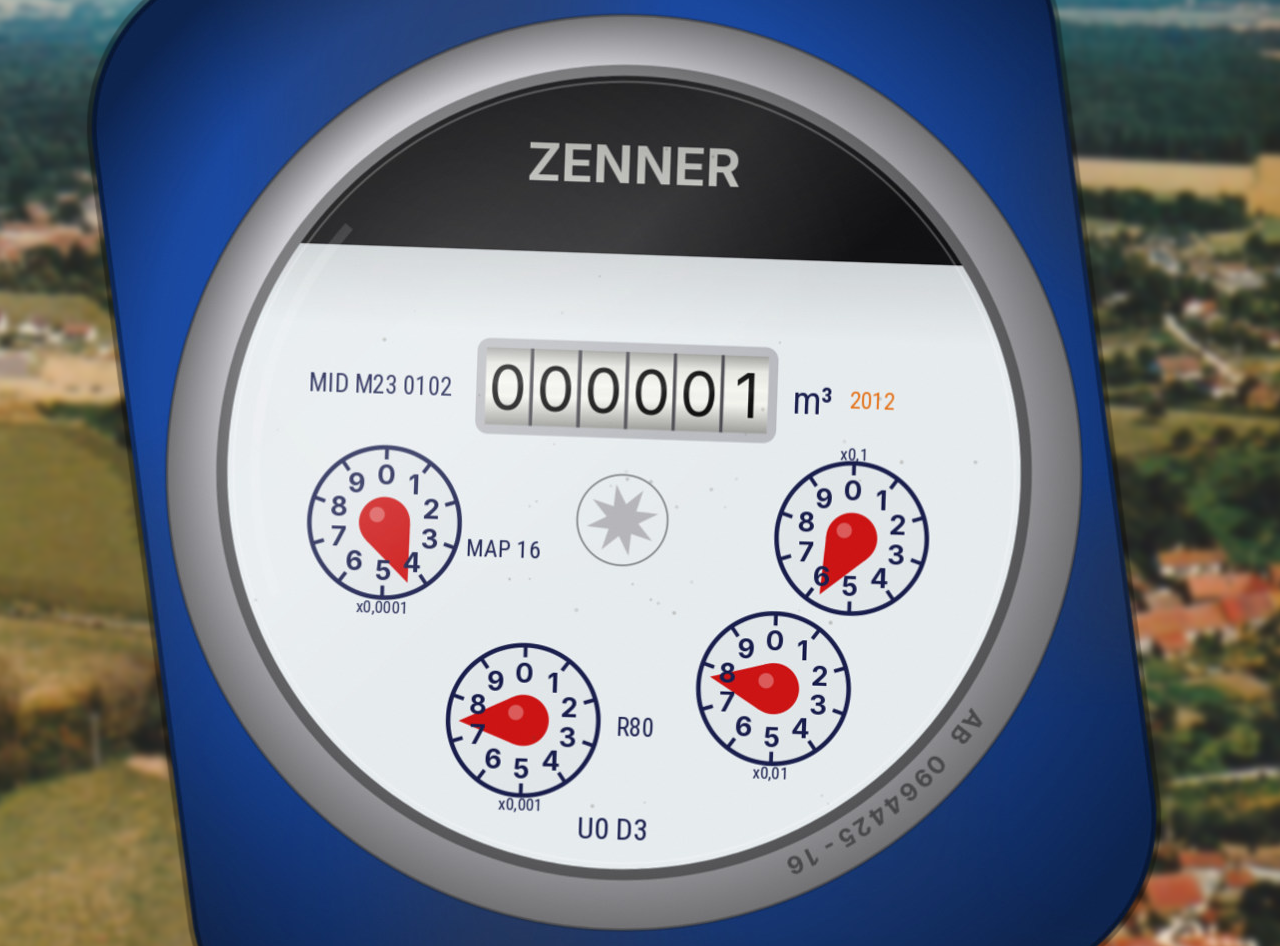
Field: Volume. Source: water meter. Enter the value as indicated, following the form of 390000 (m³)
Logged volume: 1.5774 (m³)
